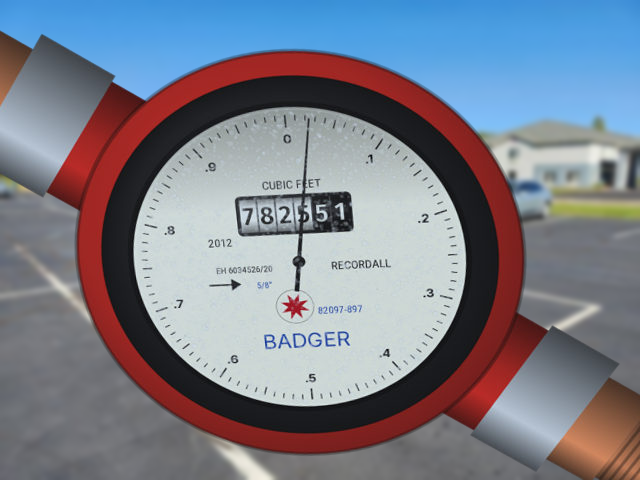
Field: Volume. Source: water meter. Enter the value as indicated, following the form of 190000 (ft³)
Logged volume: 782551.02 (ft³)
